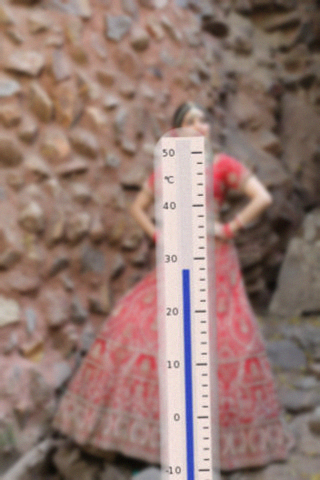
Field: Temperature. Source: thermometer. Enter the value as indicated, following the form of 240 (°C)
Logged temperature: 28 (°C)
